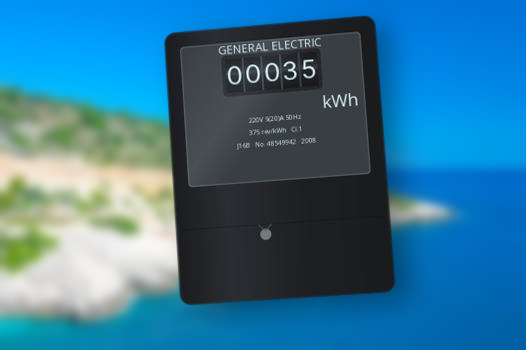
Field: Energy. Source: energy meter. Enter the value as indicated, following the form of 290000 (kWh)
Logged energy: 35 (kWh)
